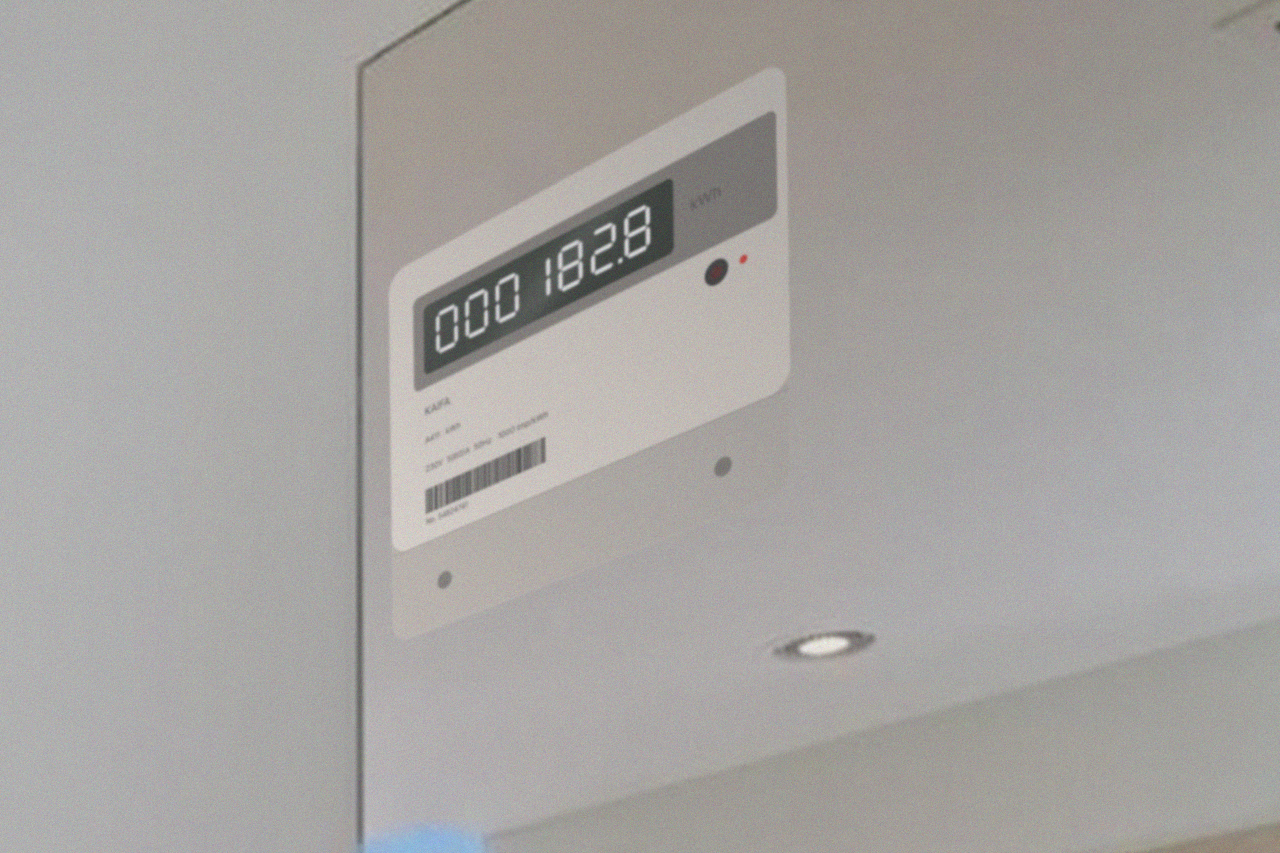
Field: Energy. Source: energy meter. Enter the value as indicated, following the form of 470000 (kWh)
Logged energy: 182.8 (kWh)
